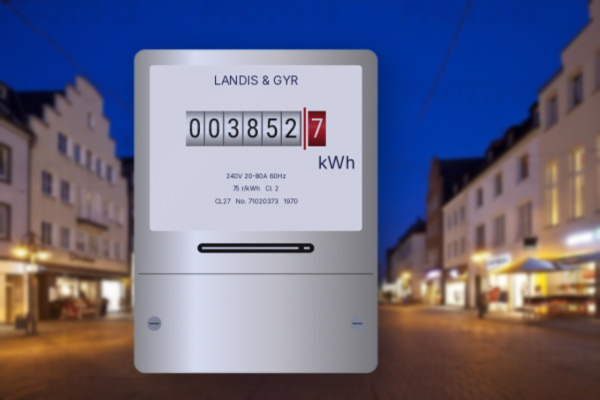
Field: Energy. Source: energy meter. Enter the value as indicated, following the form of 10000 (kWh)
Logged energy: 3852.7 (kWh)
